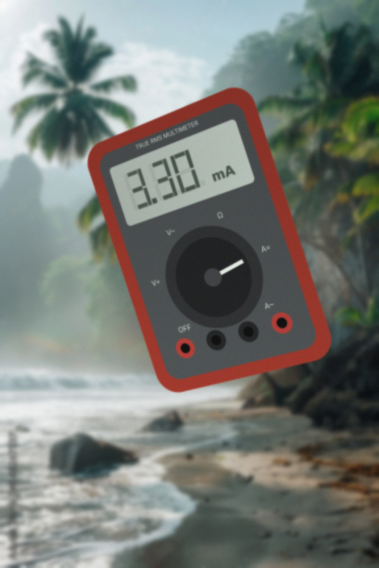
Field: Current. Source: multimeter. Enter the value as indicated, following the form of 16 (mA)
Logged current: 3.30 (mA)
